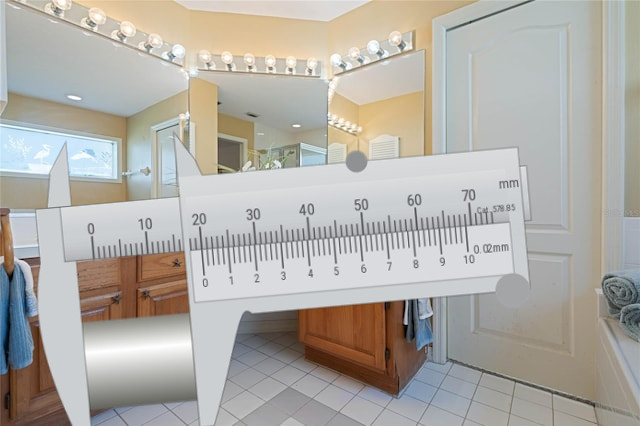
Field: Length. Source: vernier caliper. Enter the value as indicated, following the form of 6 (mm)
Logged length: 20.0 (mm)
